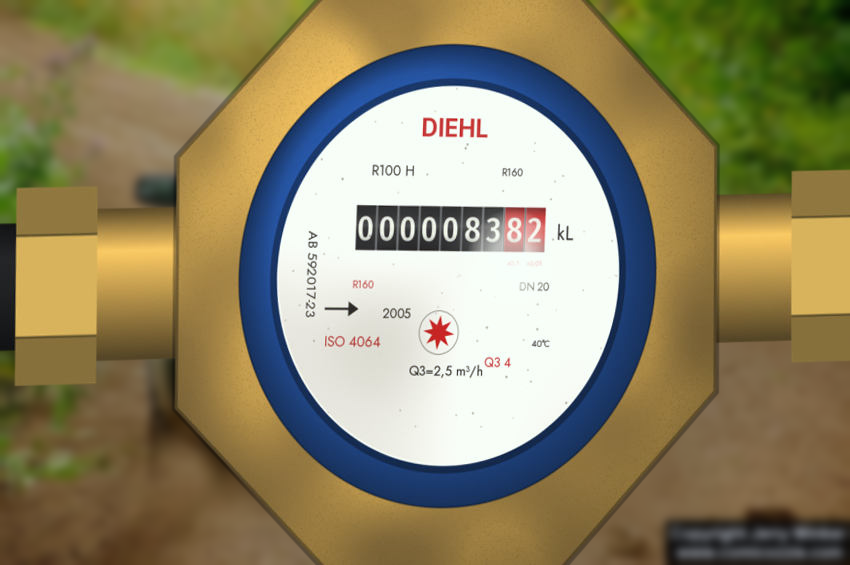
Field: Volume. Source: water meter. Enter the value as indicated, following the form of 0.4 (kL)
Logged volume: 83.82 (kL)
